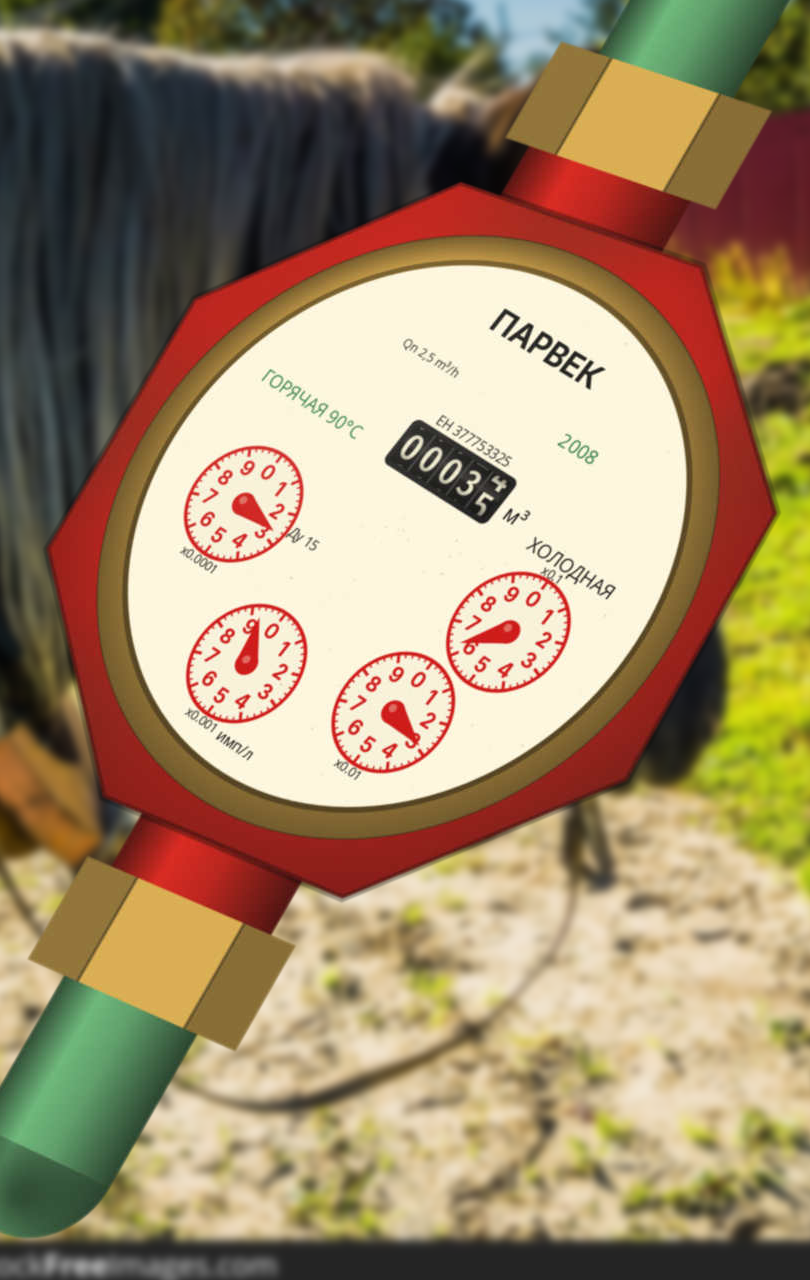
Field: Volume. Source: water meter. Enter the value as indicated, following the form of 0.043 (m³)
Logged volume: 34.6292 (m³)
